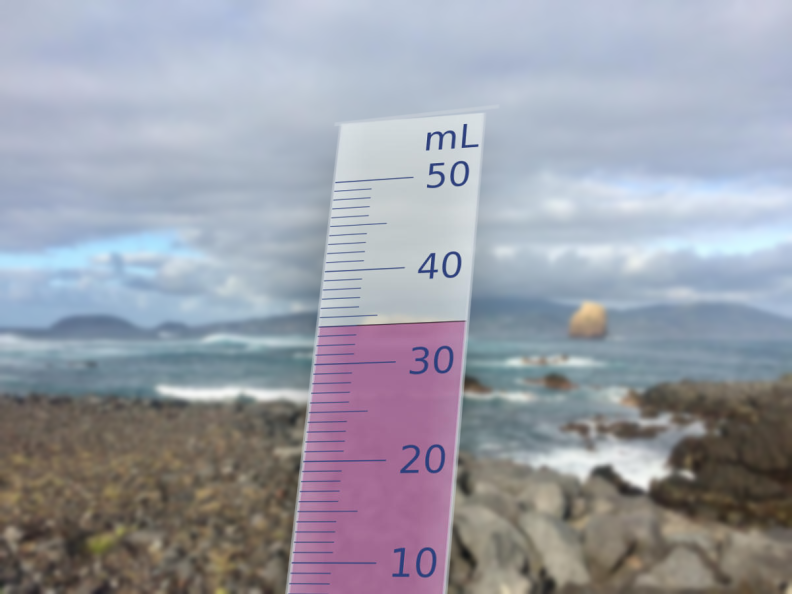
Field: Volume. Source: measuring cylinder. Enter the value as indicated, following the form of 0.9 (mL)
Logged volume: 34 (mL)
